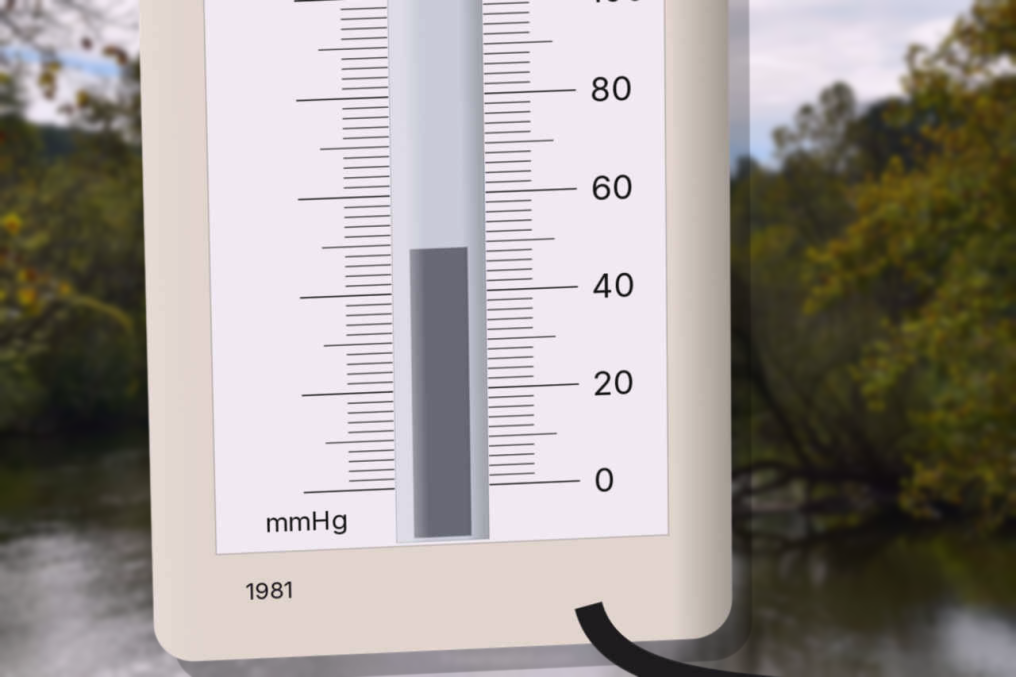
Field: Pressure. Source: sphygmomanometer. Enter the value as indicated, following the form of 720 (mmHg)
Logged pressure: 49 (mmHg)
